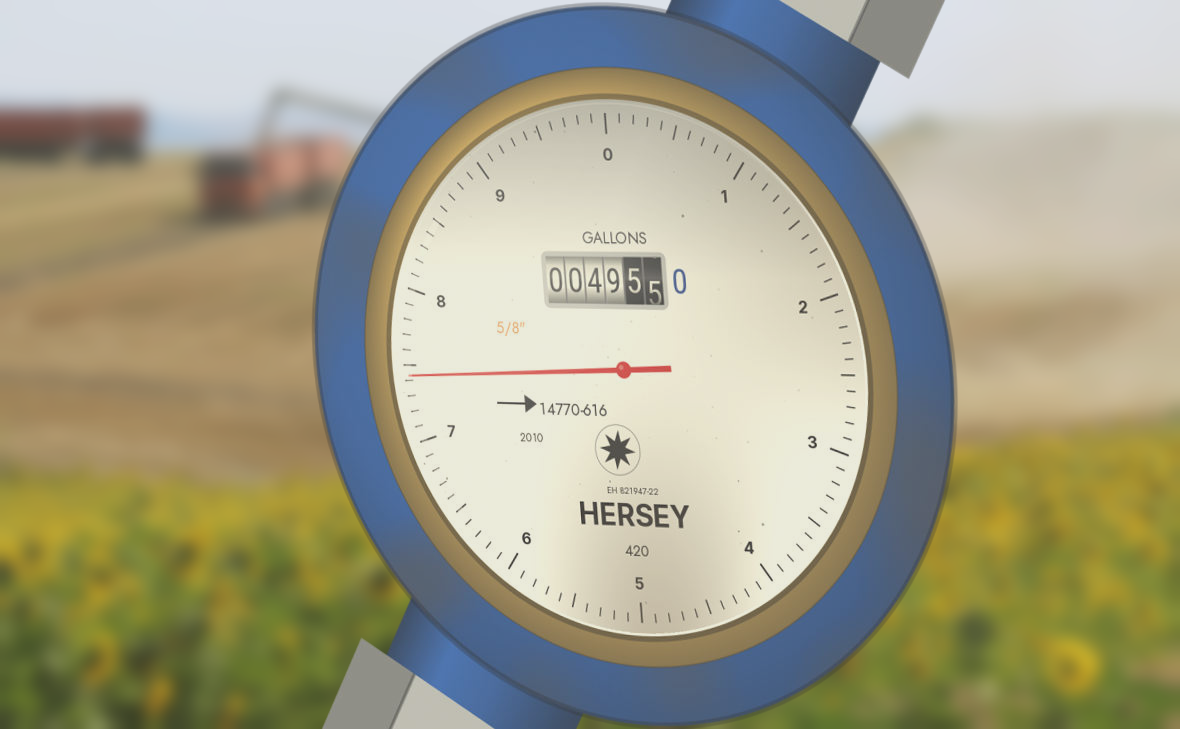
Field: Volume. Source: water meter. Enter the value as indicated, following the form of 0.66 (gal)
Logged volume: 49547.4 (gal)
